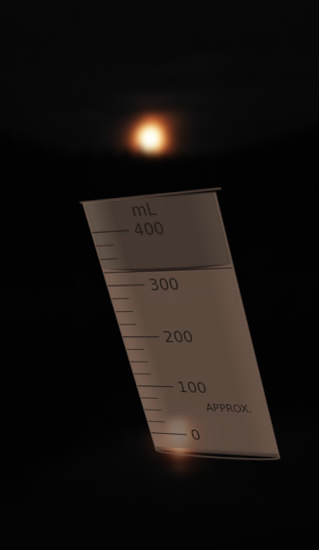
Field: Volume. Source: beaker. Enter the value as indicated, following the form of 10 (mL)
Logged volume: 325 (mL)
